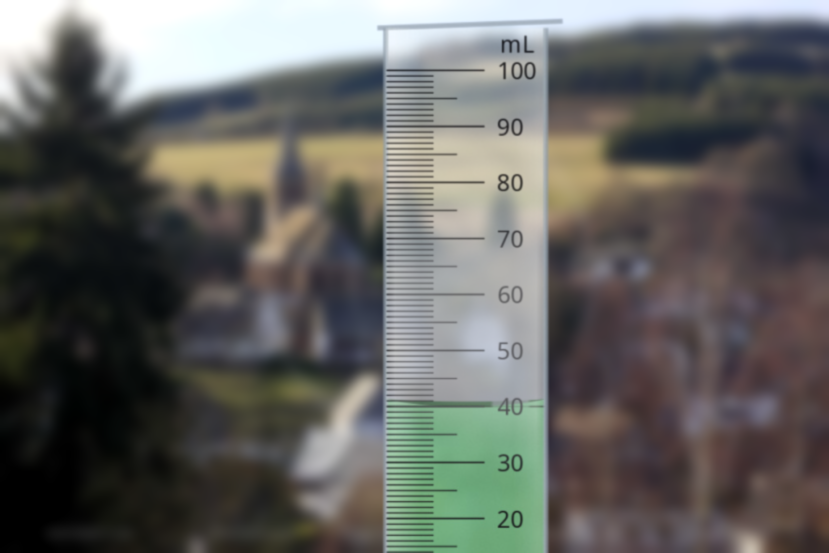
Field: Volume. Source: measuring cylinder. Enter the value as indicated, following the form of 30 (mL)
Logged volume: 40 (mL)
